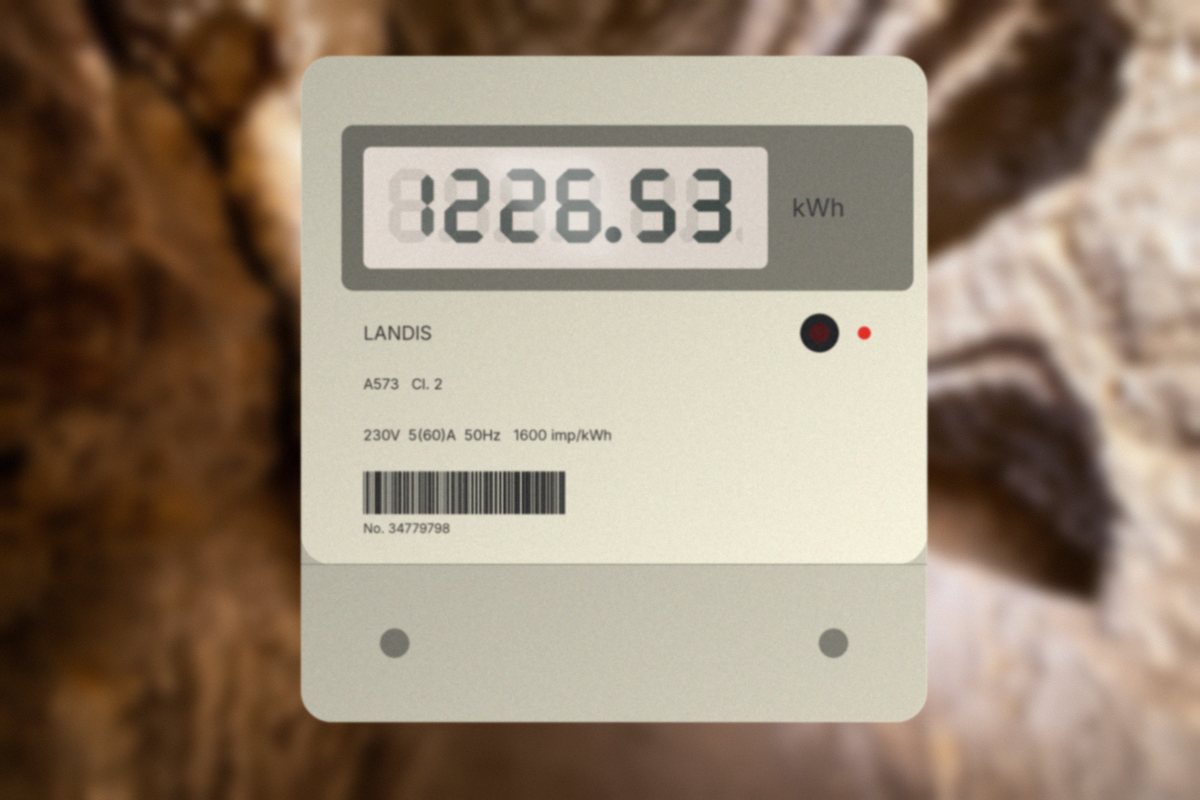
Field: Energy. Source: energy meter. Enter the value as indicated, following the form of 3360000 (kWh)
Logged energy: 1226.53 (kWh)
